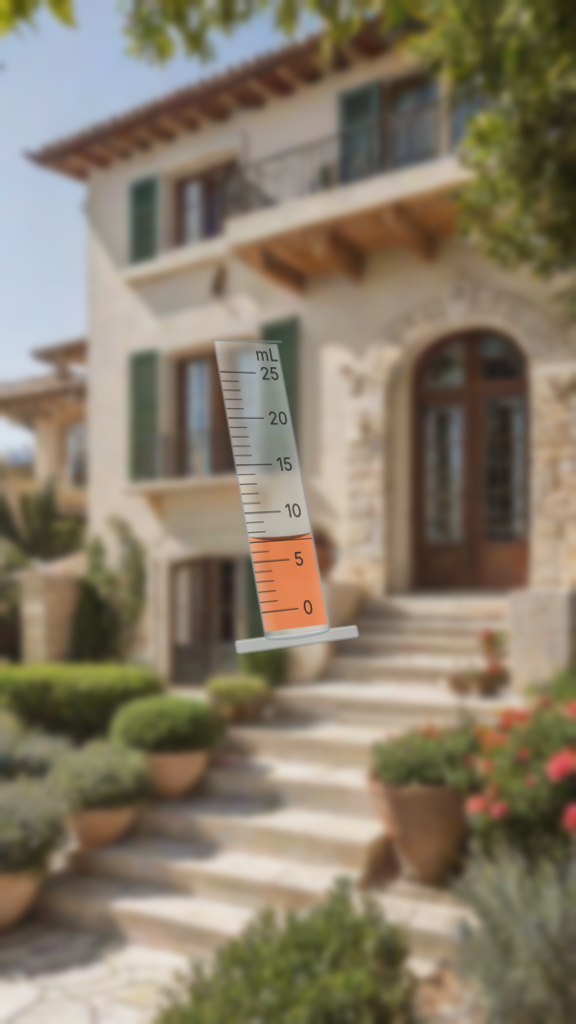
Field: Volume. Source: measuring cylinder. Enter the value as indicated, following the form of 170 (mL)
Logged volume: 7 (mL)
